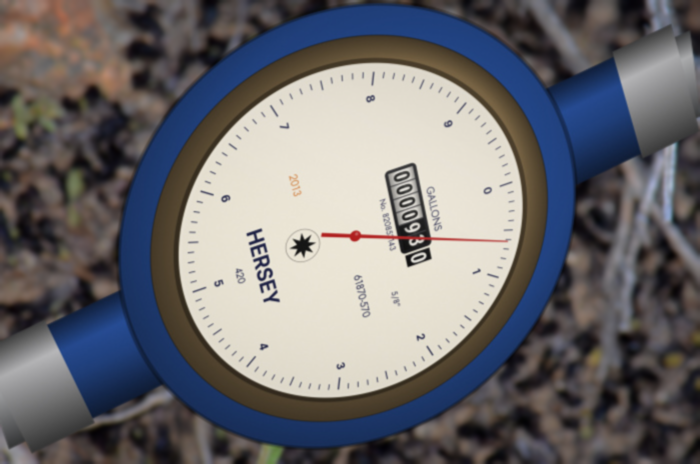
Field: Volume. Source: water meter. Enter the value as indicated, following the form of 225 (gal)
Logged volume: 930.6 (gal)
